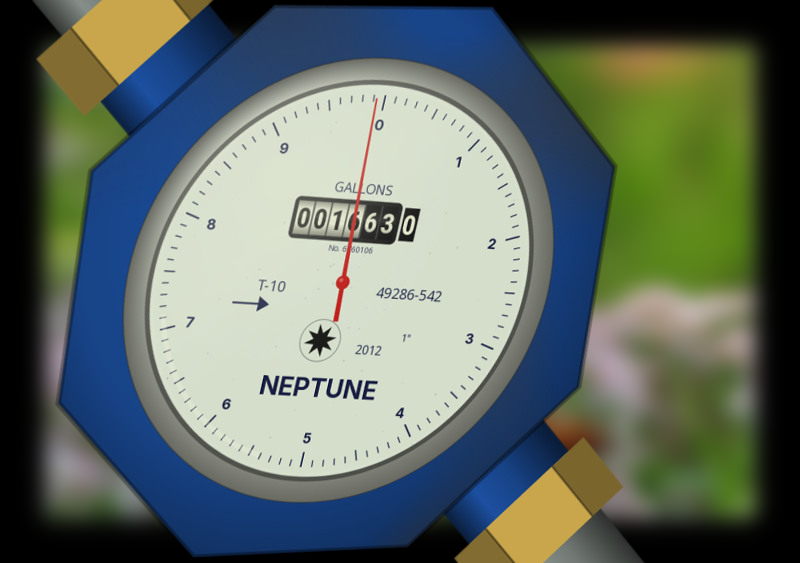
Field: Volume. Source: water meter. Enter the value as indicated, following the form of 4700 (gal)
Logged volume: 16629.9 (gal)
